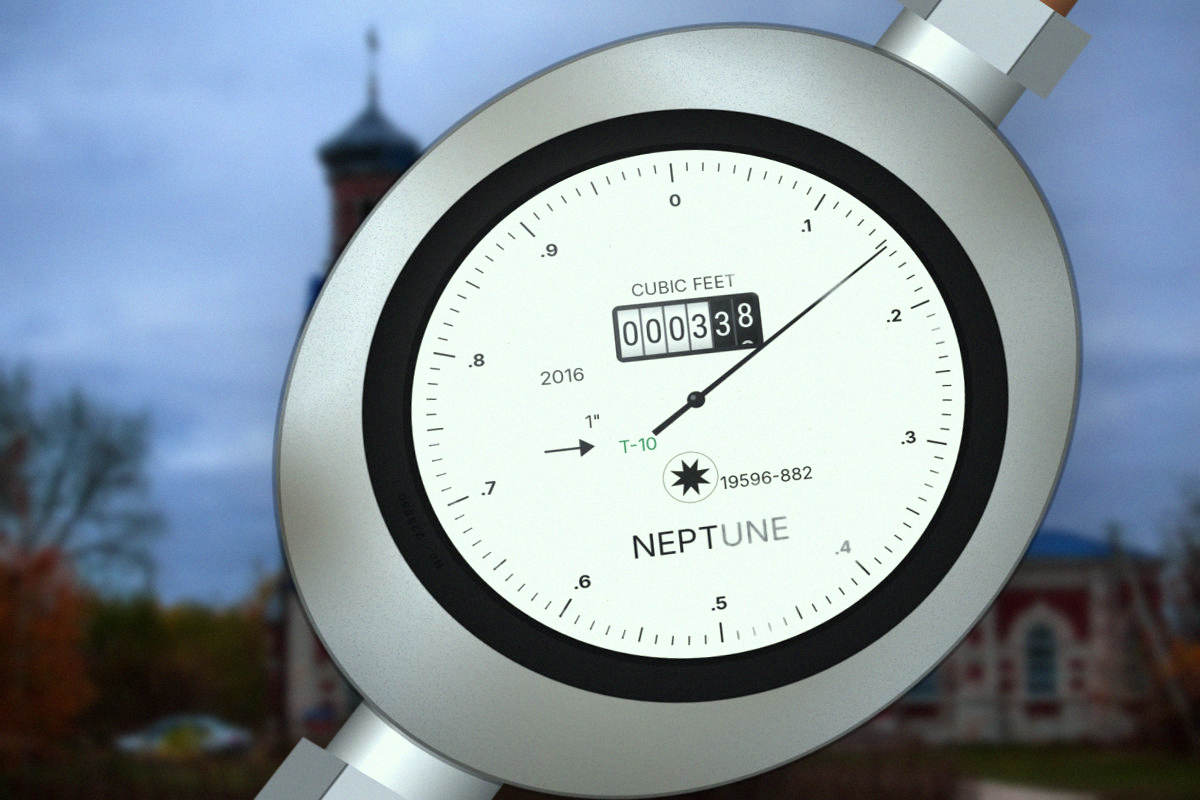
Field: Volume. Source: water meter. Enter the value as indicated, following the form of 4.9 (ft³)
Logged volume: 338.15 (ft³)
